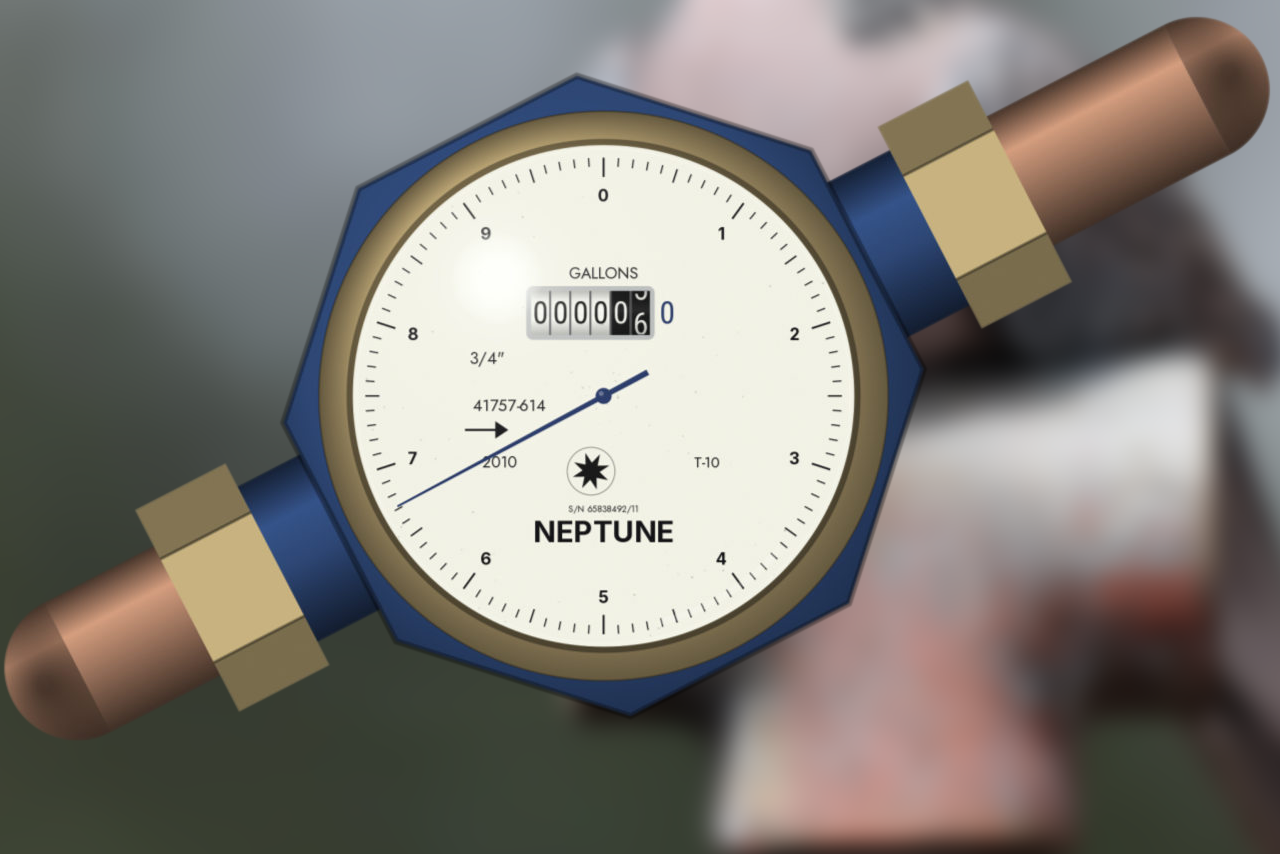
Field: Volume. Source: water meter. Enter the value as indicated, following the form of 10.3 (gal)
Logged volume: 56.7 (gal)
